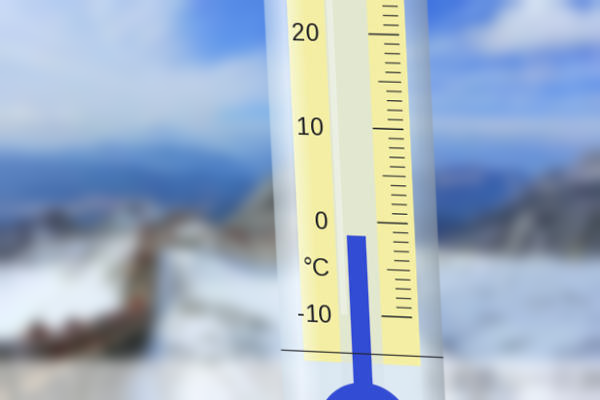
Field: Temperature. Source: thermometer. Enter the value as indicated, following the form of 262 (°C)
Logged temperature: -1.5 (°C)
